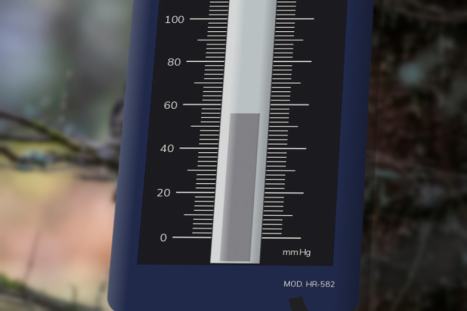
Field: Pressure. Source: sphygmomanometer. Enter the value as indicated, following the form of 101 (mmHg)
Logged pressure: 56 (mmHg)
